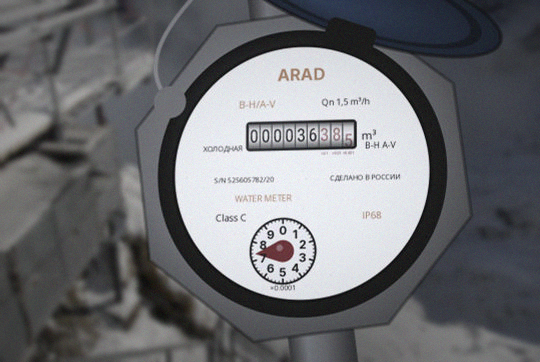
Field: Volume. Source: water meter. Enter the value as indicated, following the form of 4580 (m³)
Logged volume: 36.3847 (m³)
